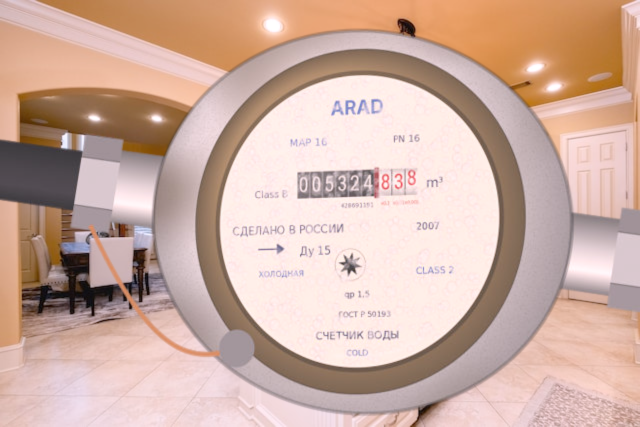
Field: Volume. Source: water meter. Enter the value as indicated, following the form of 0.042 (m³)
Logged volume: 5324.838 (m³)
